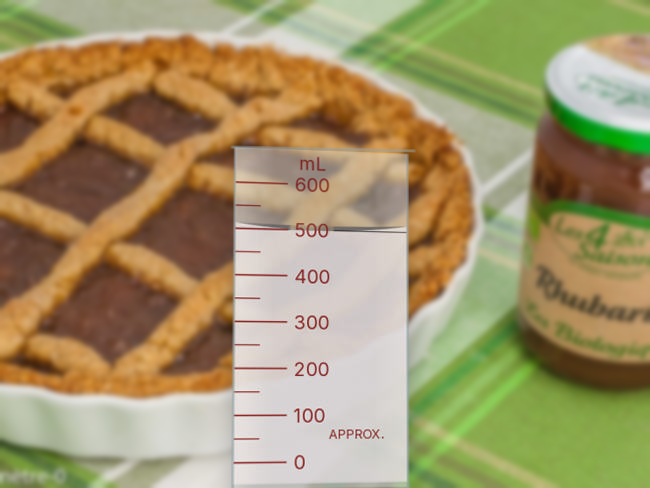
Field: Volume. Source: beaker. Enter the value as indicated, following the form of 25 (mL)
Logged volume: 500 (mL)
